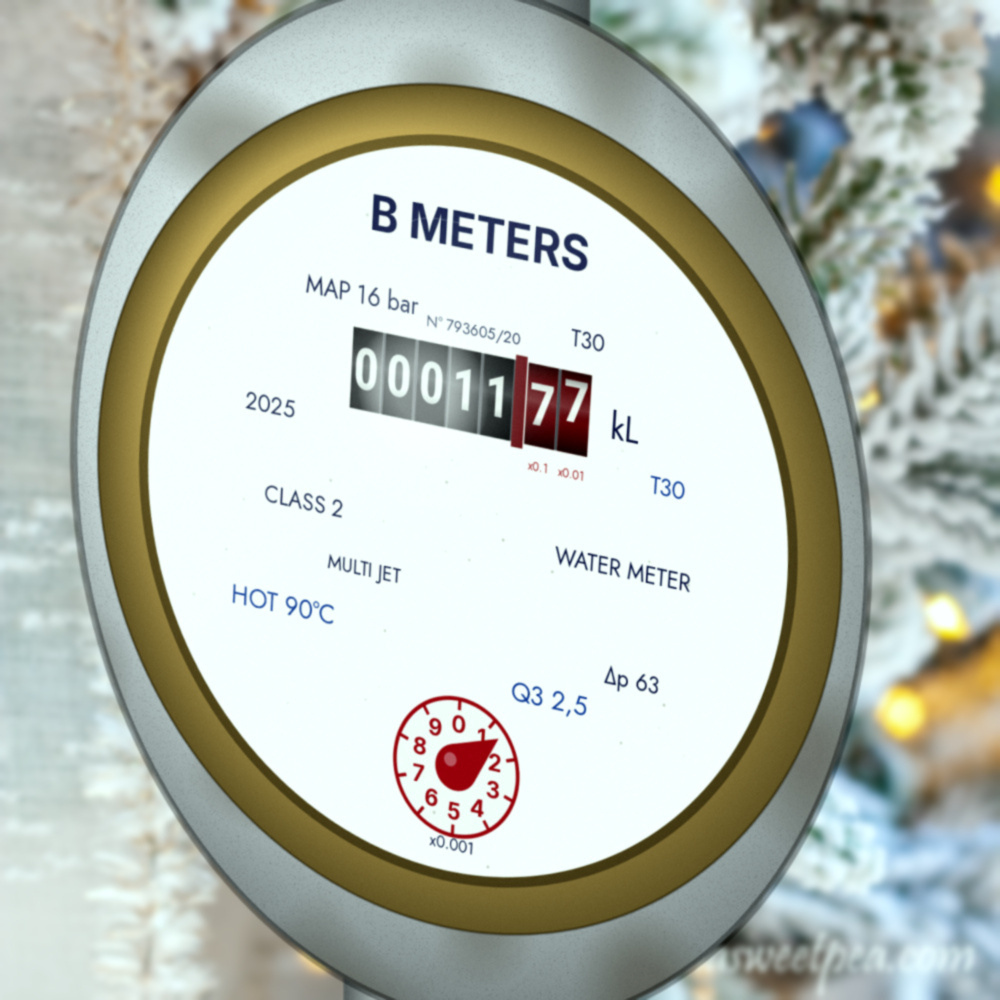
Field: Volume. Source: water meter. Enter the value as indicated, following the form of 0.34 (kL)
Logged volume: 11.771 (kL)
